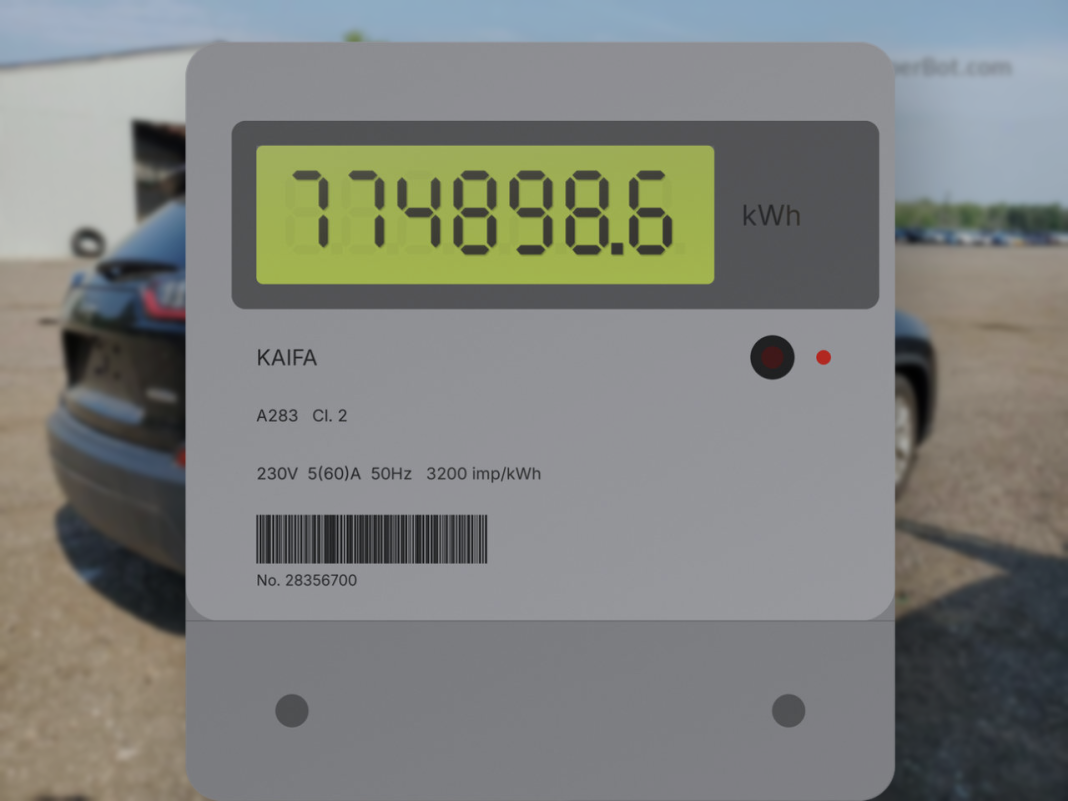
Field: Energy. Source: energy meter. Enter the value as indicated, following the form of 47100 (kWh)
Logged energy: 774898.6 (kWh)
